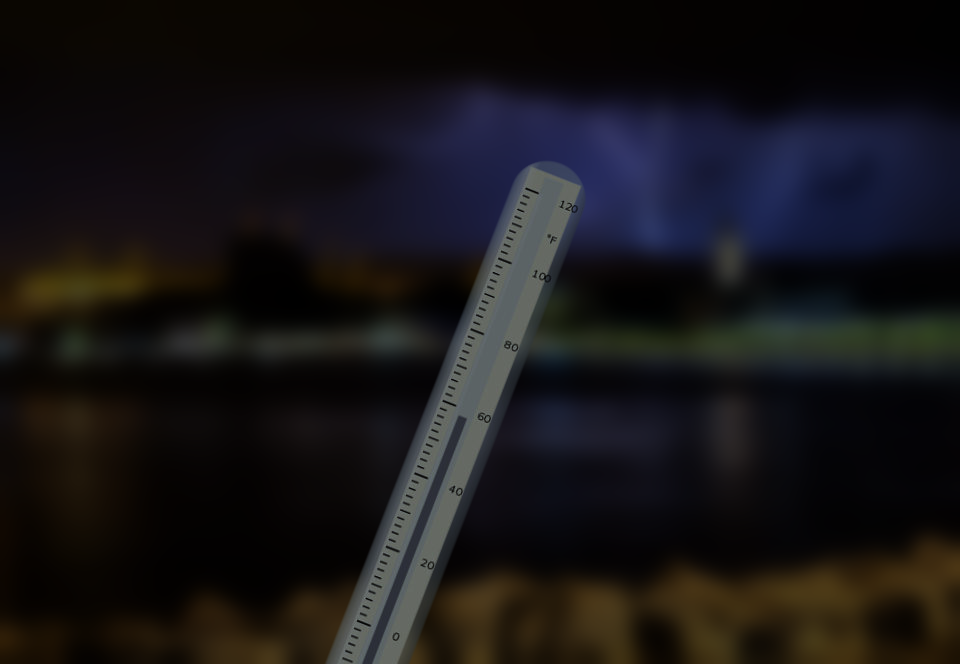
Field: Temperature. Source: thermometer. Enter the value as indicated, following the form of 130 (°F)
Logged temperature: 58 (°F)
